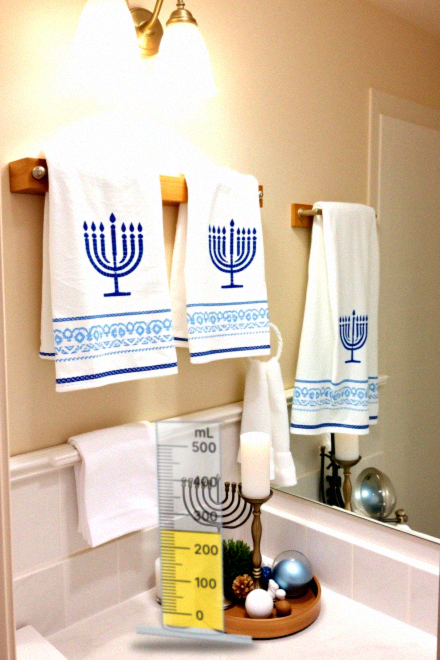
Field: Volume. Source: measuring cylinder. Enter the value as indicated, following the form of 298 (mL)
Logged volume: 250 (mL)
